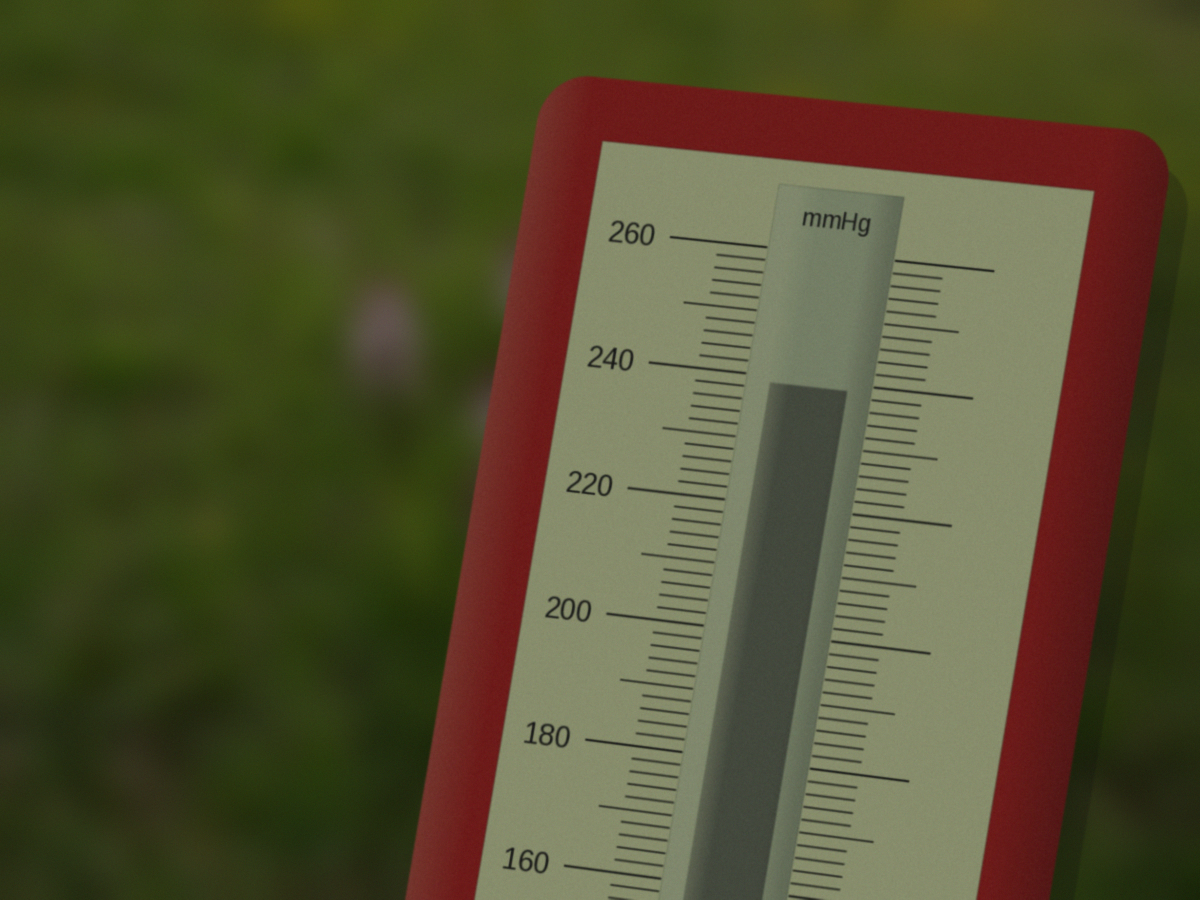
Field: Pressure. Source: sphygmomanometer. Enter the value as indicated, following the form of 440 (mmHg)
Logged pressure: 239 (mmHg)
